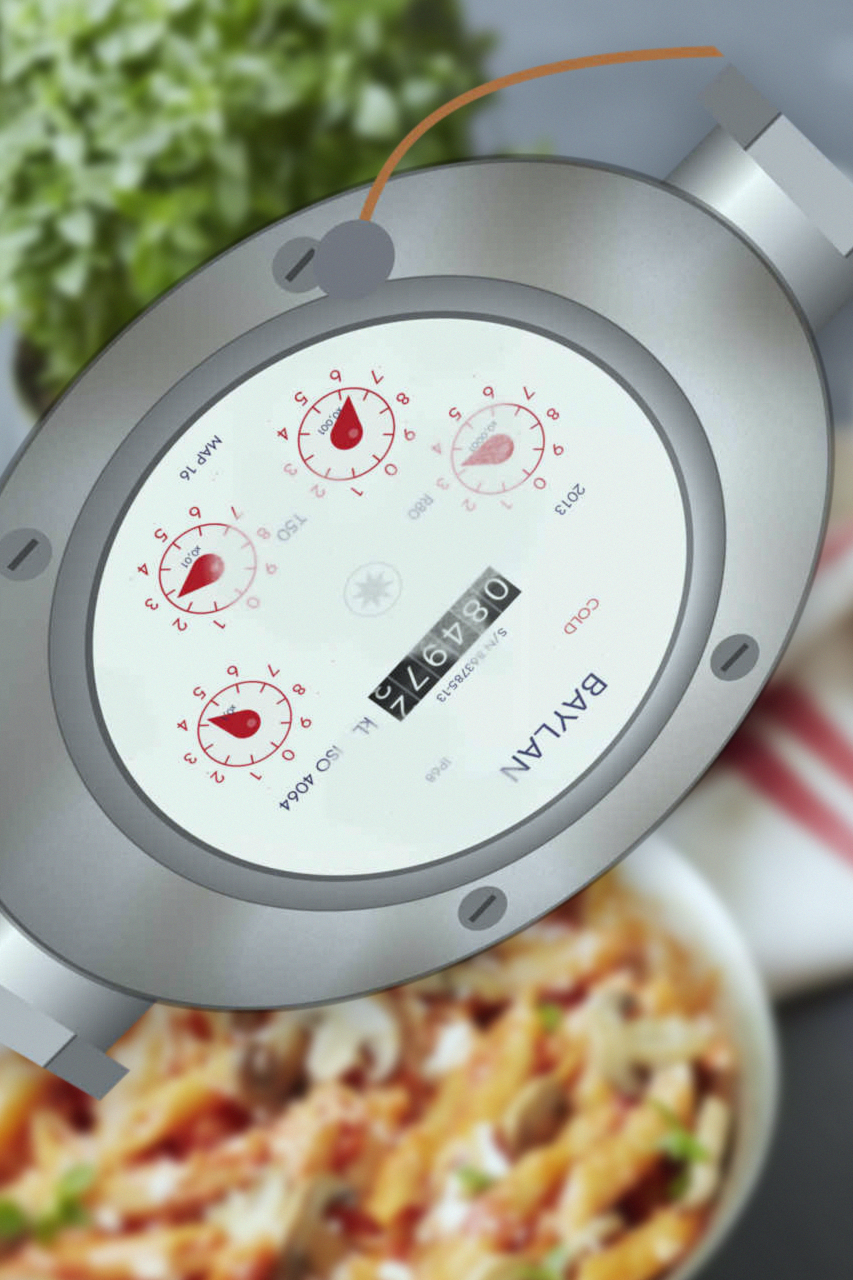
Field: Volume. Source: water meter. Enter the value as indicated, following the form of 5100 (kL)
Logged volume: 84972.4263 (kL)
